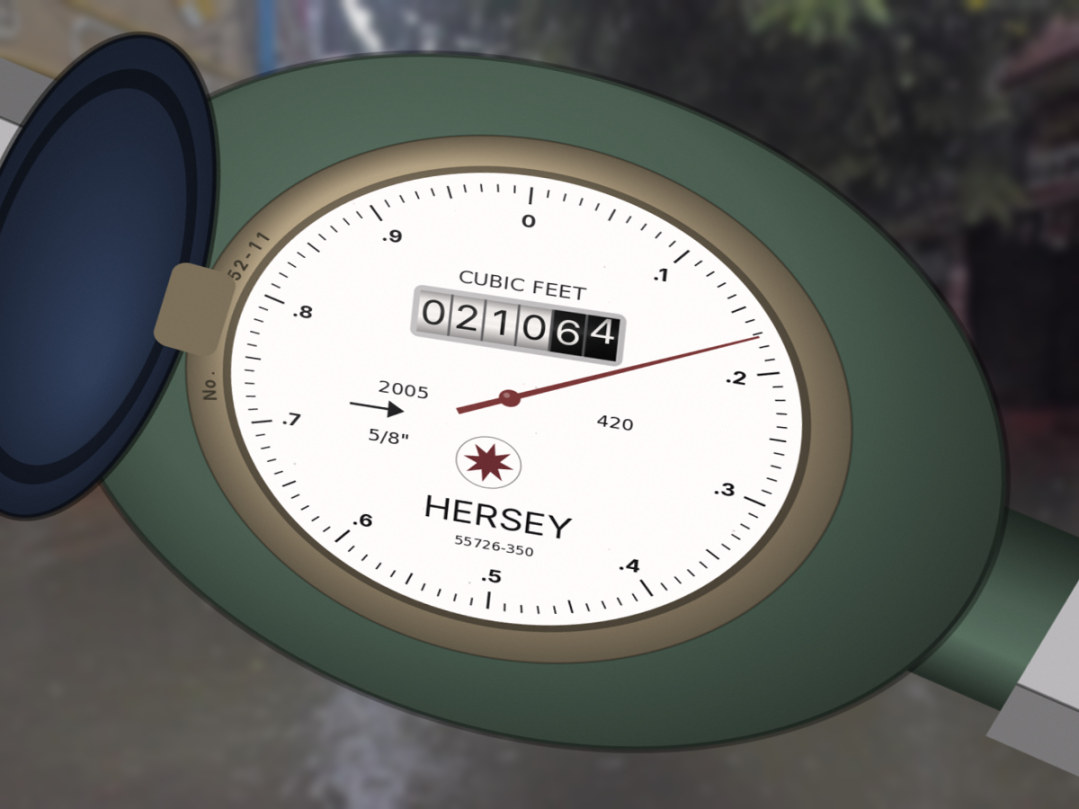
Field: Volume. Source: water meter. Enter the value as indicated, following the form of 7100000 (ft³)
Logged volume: 21064.17 (ft³)
